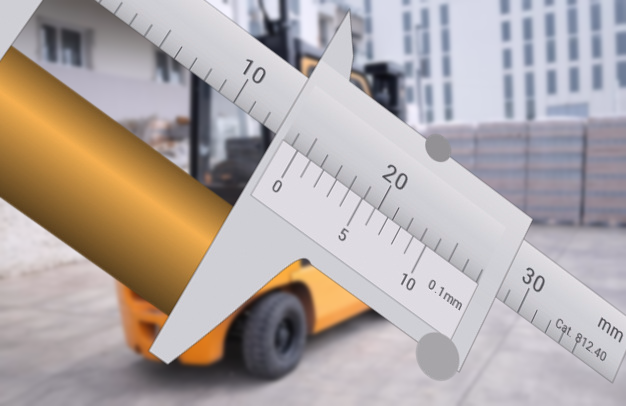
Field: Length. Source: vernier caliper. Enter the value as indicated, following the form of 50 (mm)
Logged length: 14.4 (mm)
